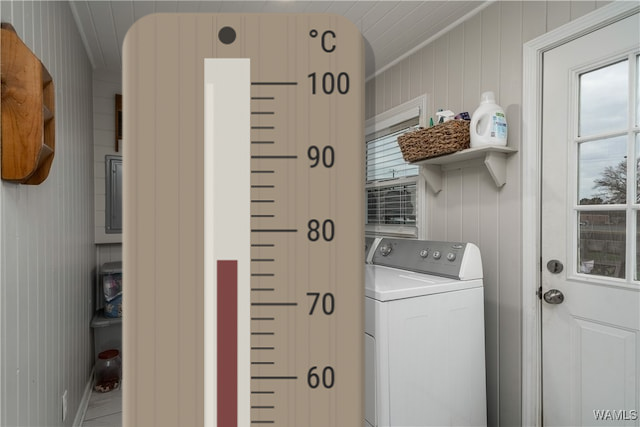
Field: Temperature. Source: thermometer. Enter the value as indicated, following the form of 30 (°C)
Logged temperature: 76 (°C)
